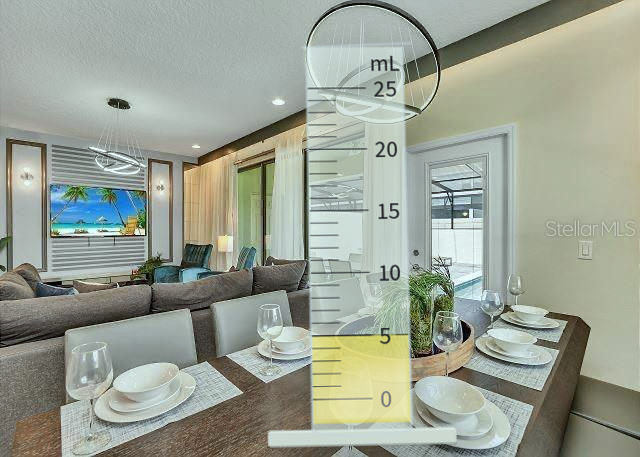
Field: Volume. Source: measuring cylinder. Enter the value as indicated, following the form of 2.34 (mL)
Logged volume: 5 (mL)
